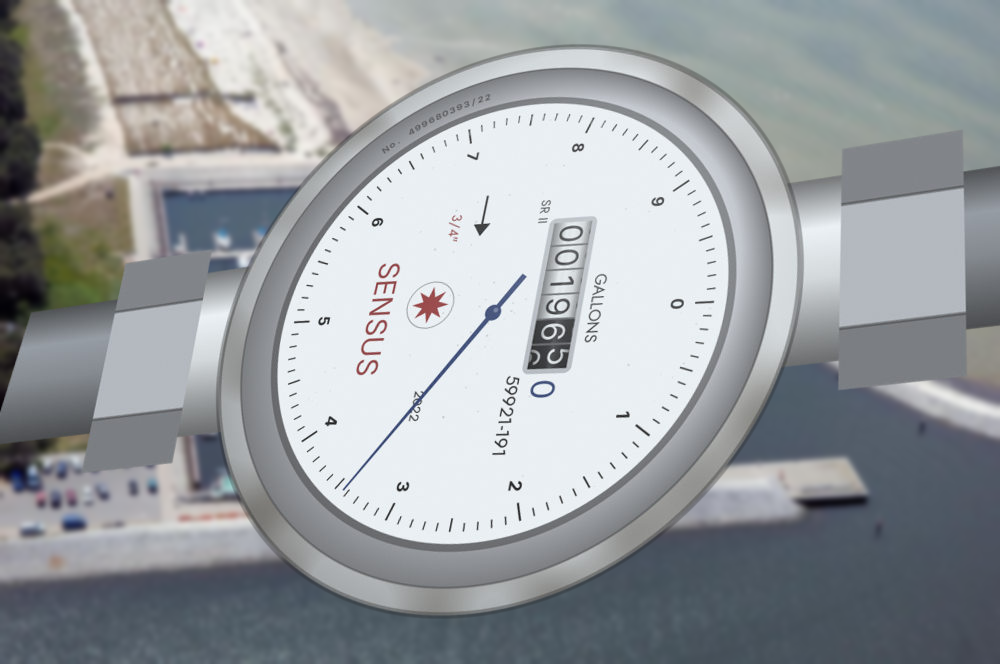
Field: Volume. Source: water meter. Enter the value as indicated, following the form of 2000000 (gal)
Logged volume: 19653.4 (gal)
